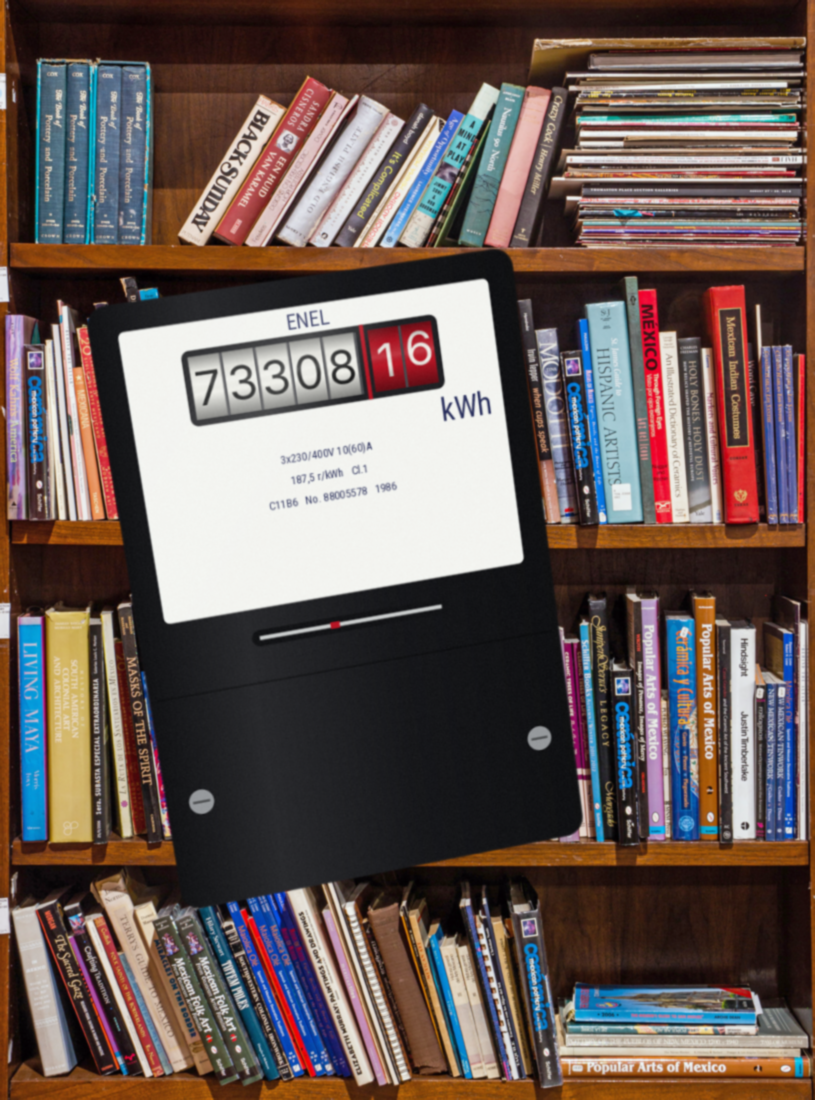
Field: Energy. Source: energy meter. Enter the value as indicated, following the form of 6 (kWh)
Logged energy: 73308.16 (kWh)
